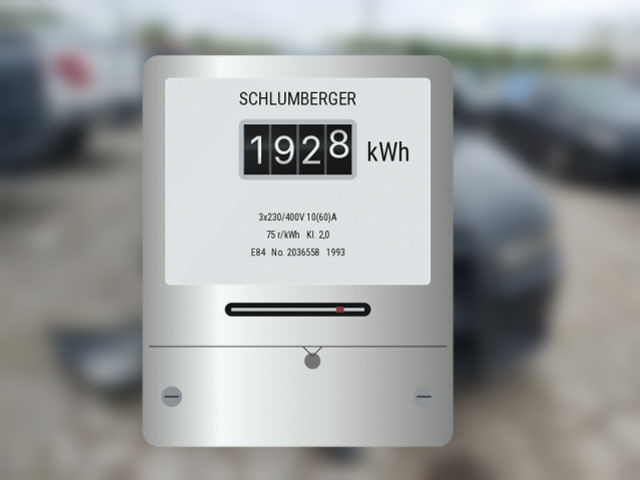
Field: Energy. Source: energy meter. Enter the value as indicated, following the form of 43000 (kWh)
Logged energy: 1928 (kWh)
